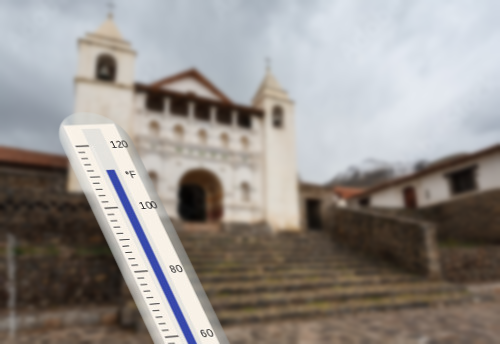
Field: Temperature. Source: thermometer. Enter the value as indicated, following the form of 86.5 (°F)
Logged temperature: 112 (°F)
